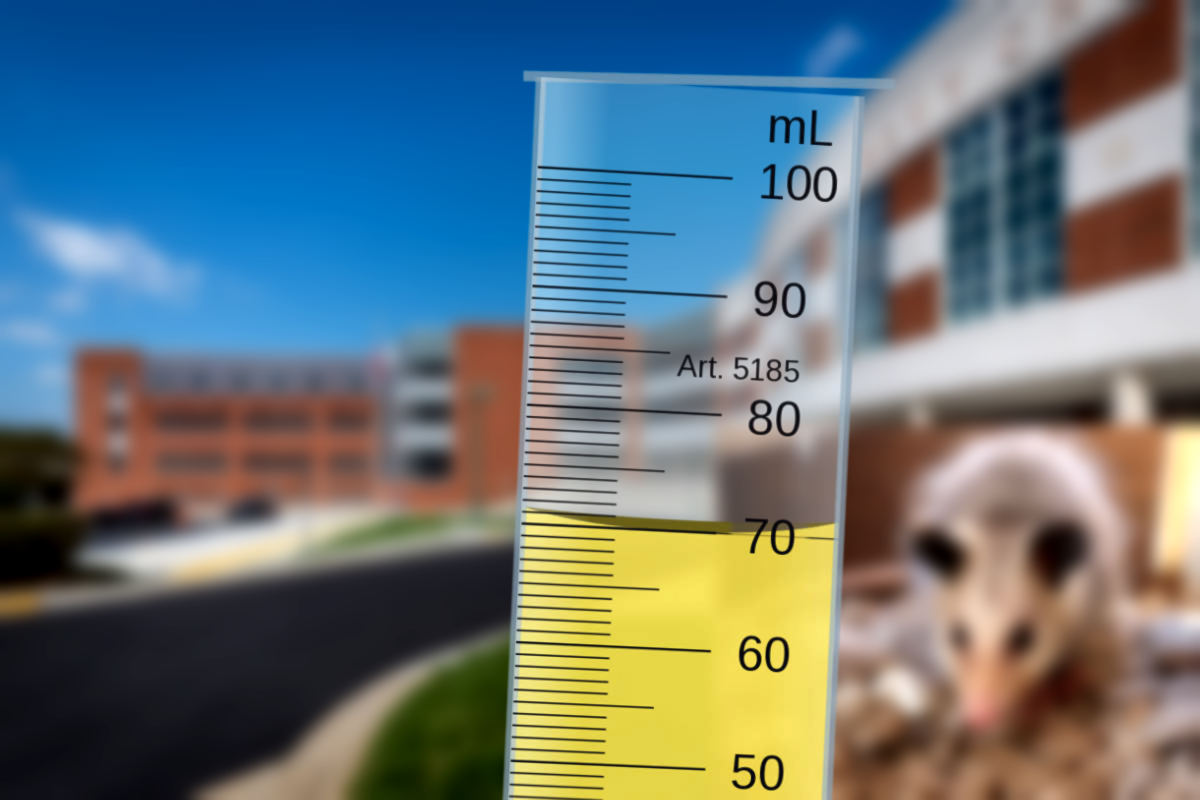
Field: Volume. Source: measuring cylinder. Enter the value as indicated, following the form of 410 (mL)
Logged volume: 70 (mL)
